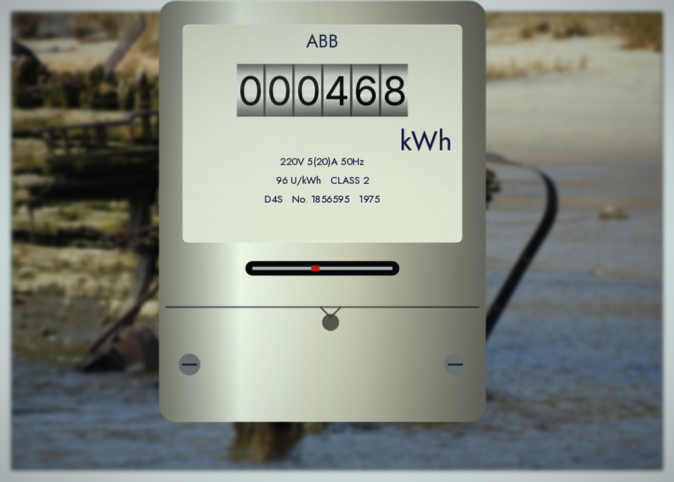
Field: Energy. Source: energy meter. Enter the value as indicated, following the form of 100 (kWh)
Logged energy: 468 (kWh)
